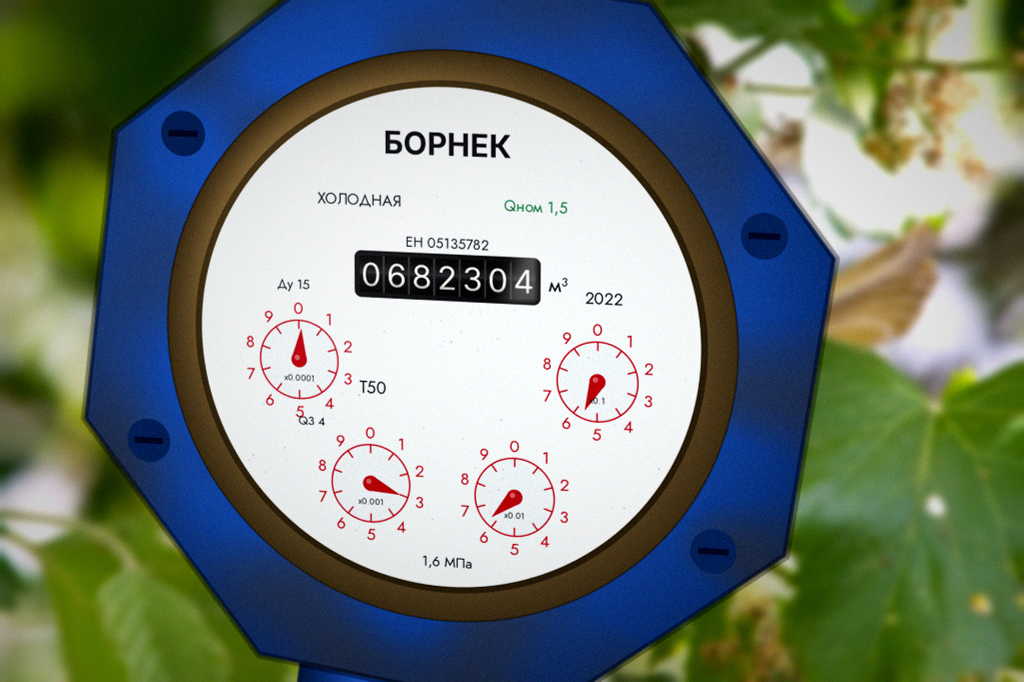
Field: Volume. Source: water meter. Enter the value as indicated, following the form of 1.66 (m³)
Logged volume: 682304.5630 (m³)
